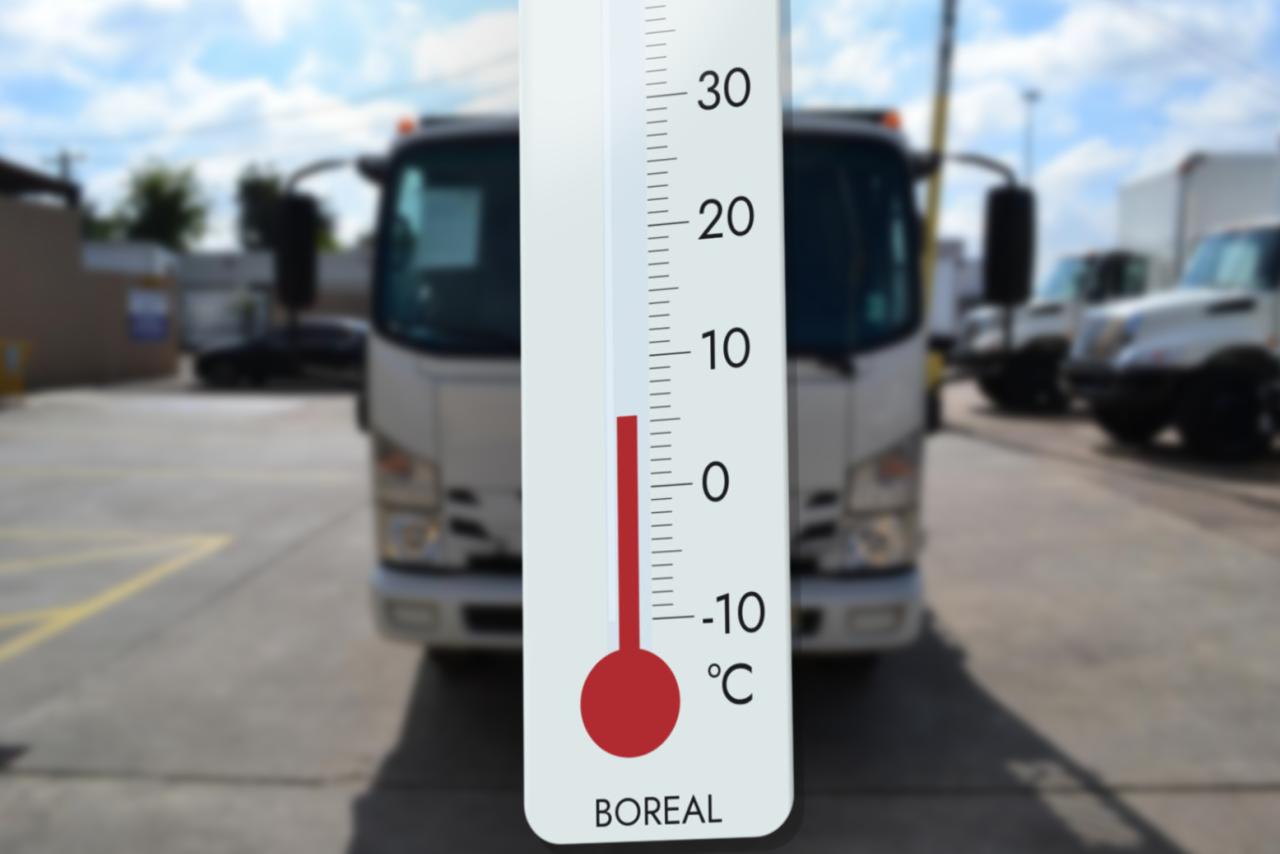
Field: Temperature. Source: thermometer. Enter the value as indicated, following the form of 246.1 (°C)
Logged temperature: 5.5 (°C)
